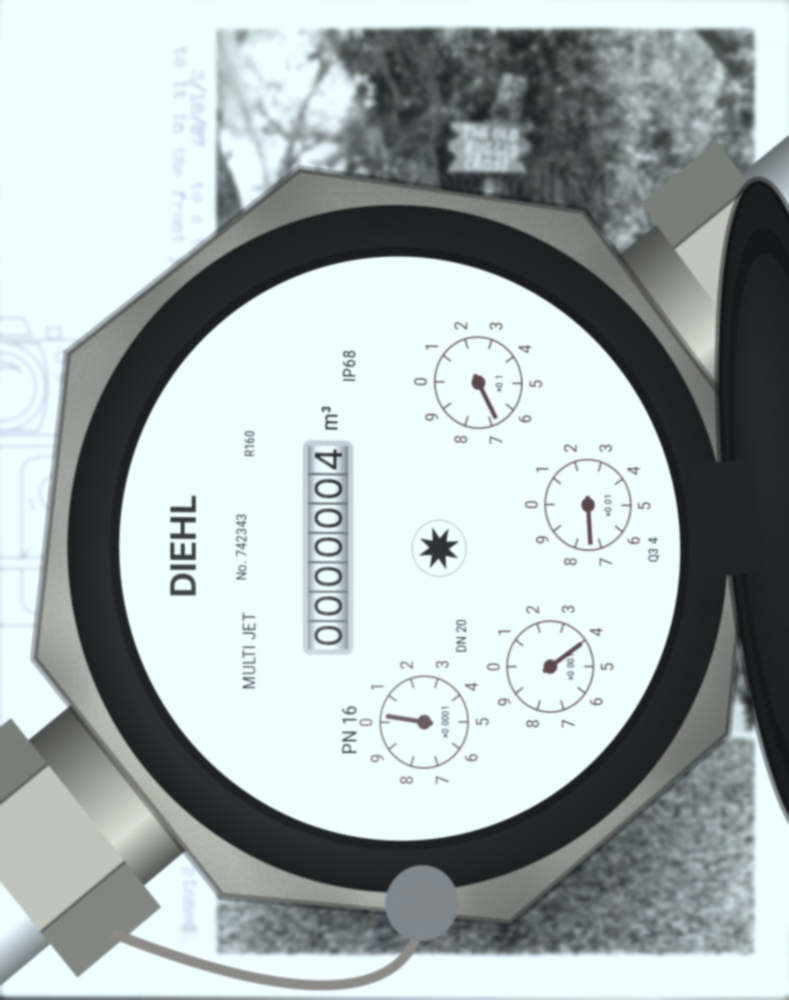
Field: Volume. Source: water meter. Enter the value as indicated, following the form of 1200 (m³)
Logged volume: 4.6740 (m³)
